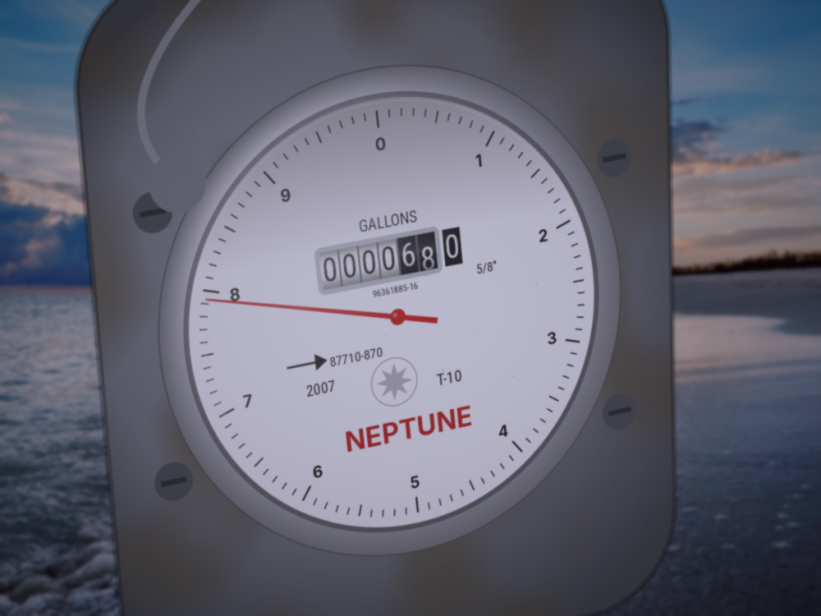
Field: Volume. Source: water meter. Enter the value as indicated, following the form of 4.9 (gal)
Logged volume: 677.9 (gal)
